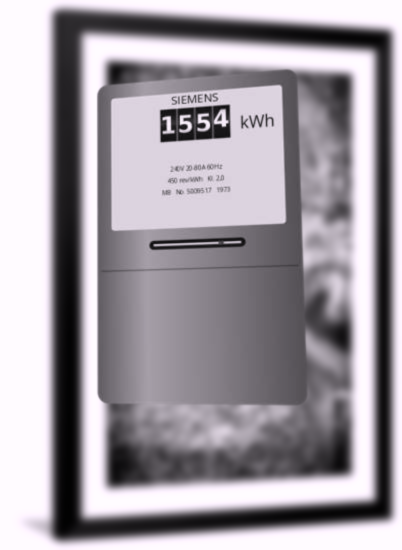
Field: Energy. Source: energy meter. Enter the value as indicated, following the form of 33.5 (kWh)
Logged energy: 1554 (kWh)
